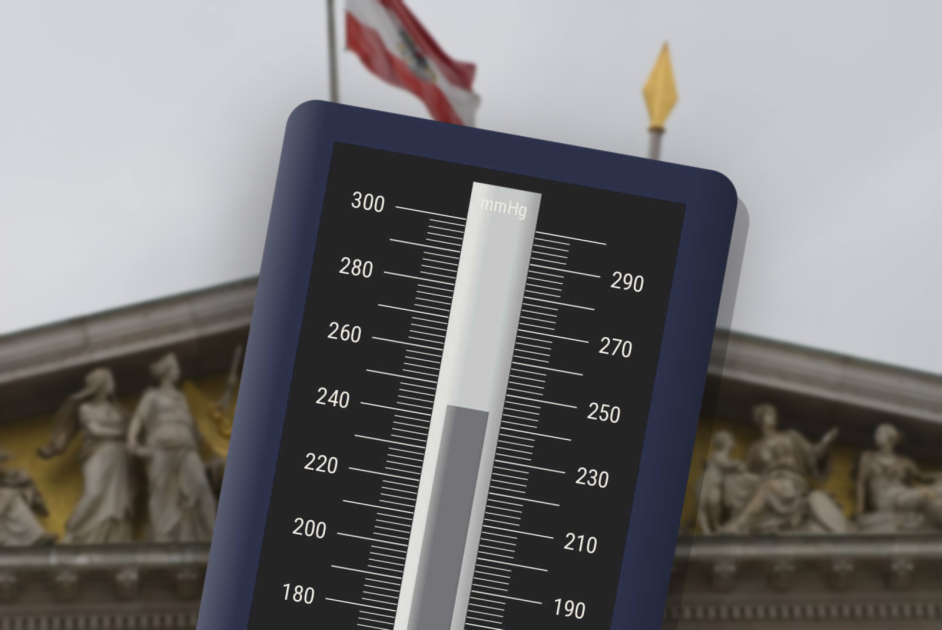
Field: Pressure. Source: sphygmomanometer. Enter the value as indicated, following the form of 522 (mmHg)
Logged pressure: 244 (mmHg)
